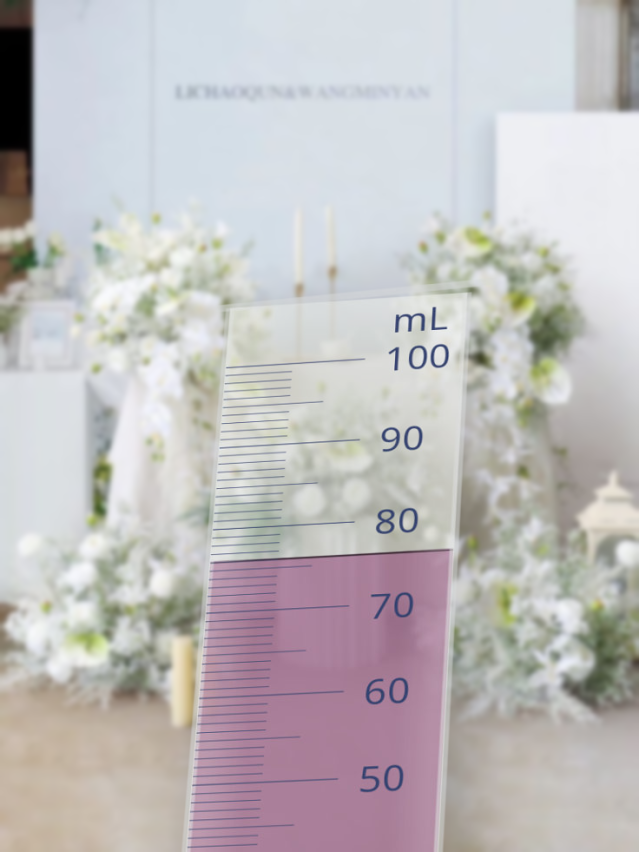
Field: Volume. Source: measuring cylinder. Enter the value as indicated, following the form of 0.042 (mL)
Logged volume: 76 (mL)
